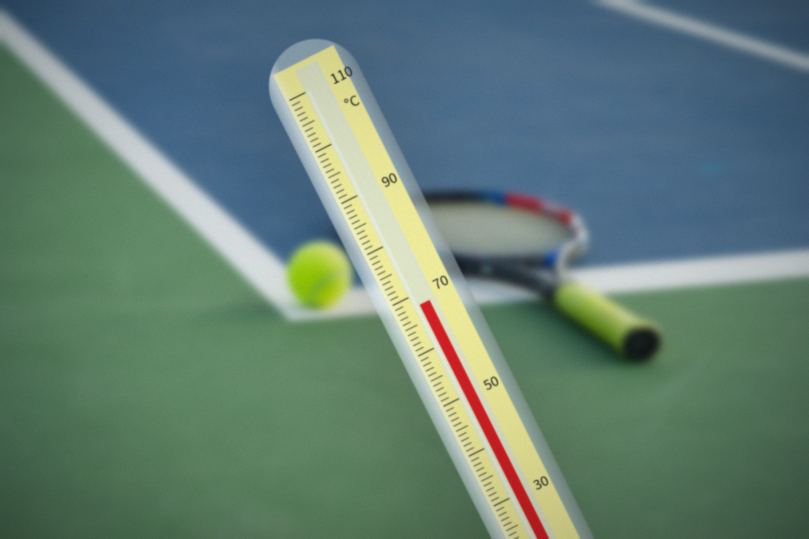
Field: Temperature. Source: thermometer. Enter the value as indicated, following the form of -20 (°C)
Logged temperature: 68 (°C)
